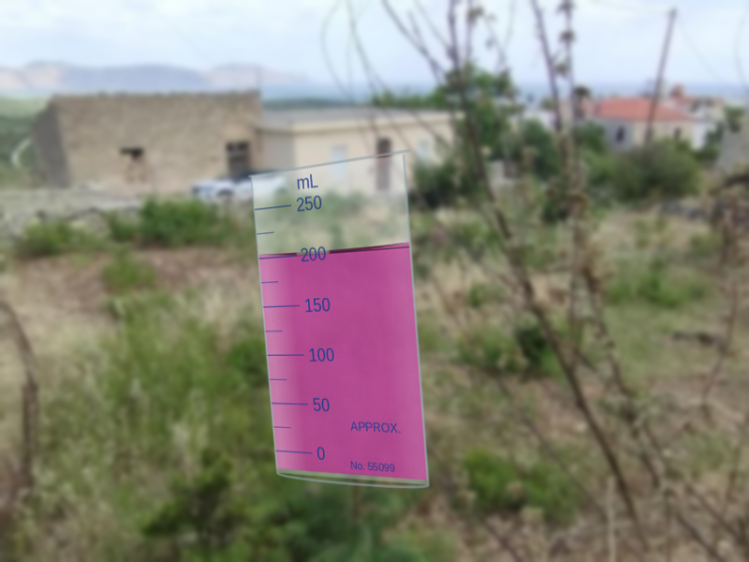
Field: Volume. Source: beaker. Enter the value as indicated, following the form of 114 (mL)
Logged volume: 200 (mL)
